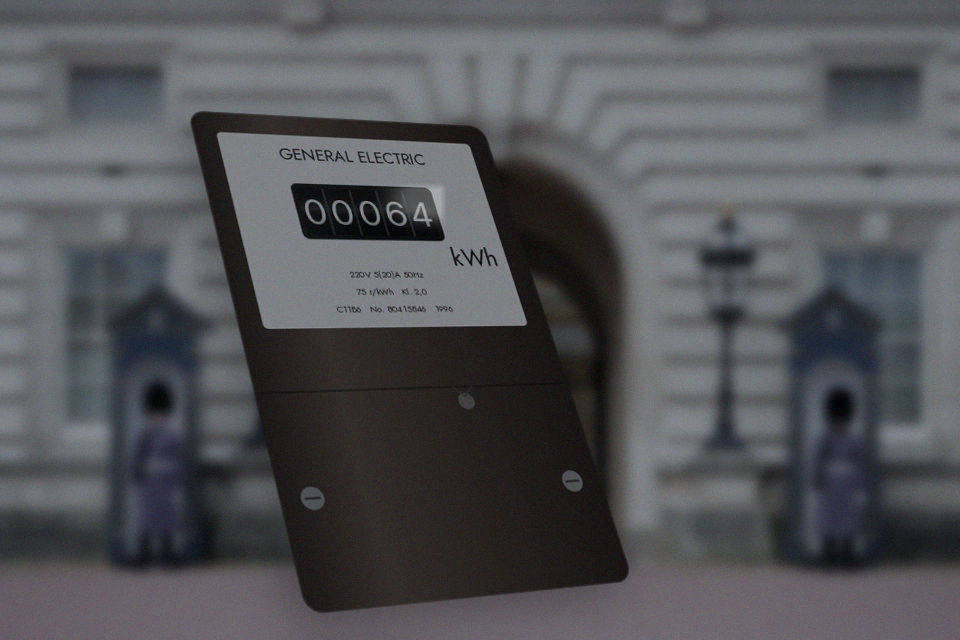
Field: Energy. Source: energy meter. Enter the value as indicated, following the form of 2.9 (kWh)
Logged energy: 64 (kWh)
